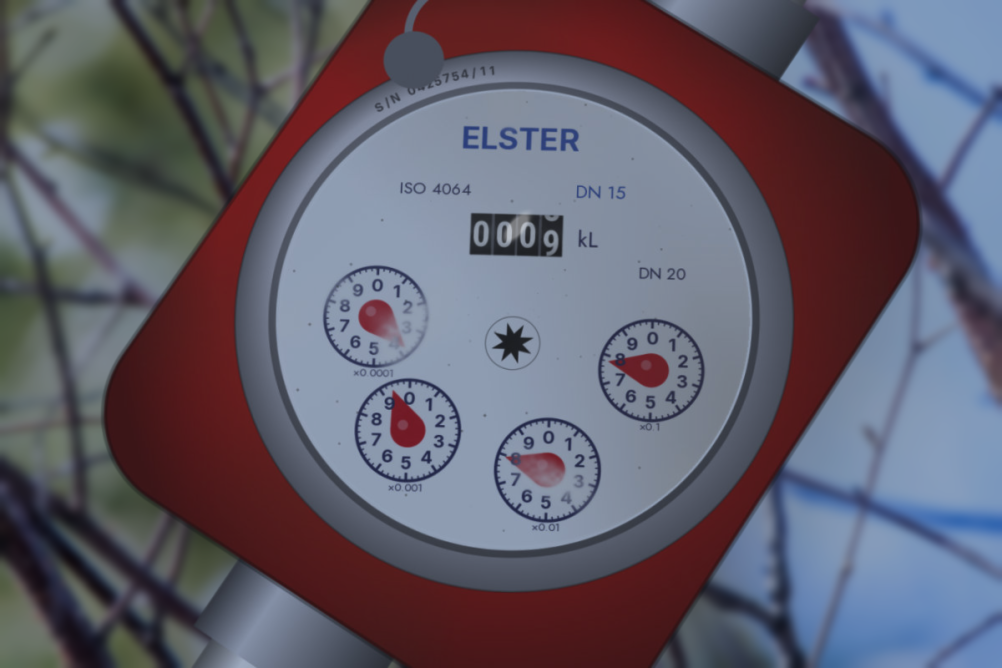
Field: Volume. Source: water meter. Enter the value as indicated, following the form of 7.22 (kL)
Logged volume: 8.7793 (kL)
